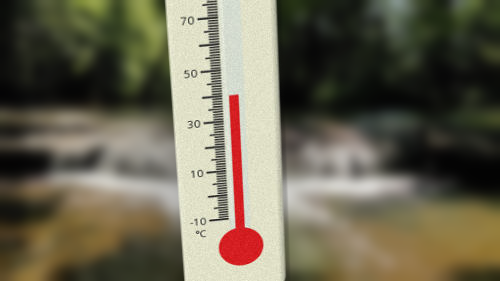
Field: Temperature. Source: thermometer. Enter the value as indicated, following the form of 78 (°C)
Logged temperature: 40 (°C)
